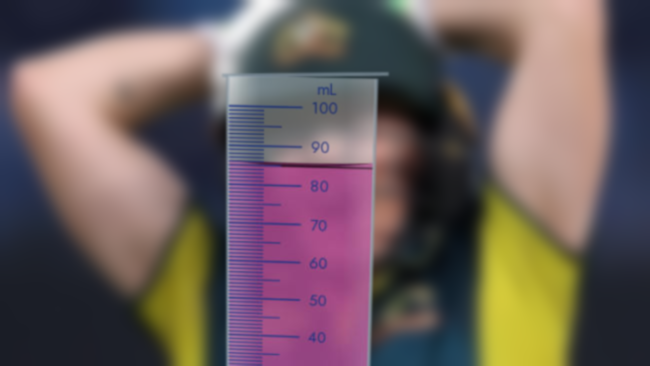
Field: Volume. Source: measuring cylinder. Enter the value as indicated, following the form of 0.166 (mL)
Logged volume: 85 (mL)
